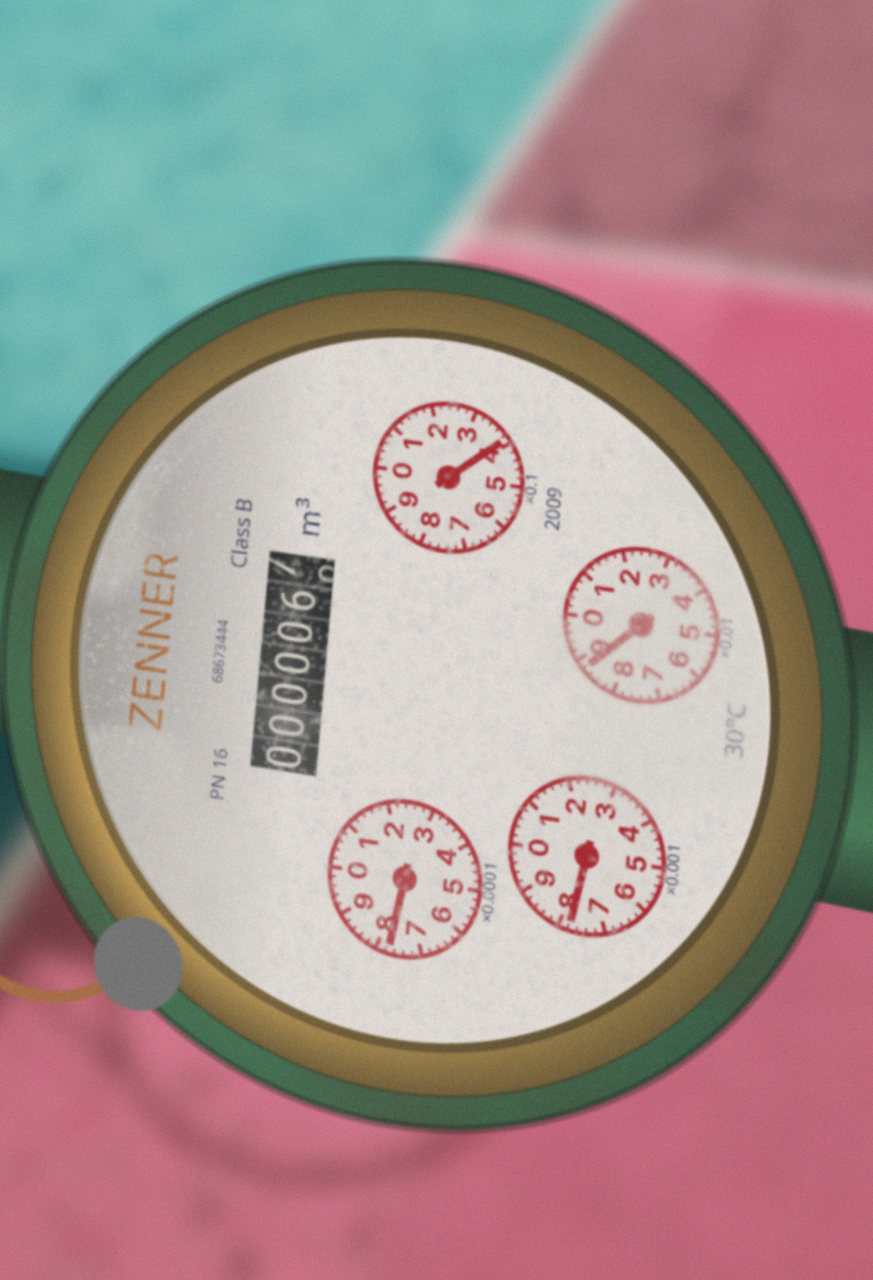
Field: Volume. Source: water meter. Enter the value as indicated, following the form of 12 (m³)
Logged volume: 67.3877 (m³)
